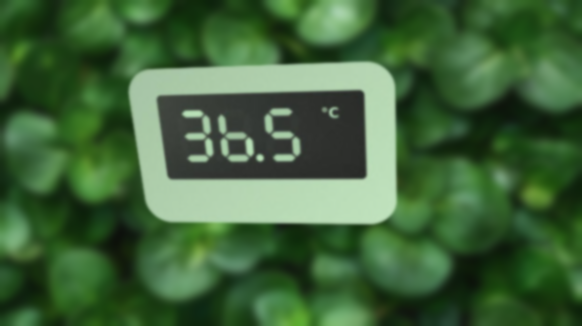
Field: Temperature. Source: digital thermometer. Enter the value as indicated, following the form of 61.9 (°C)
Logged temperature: 36.5 (°C)
